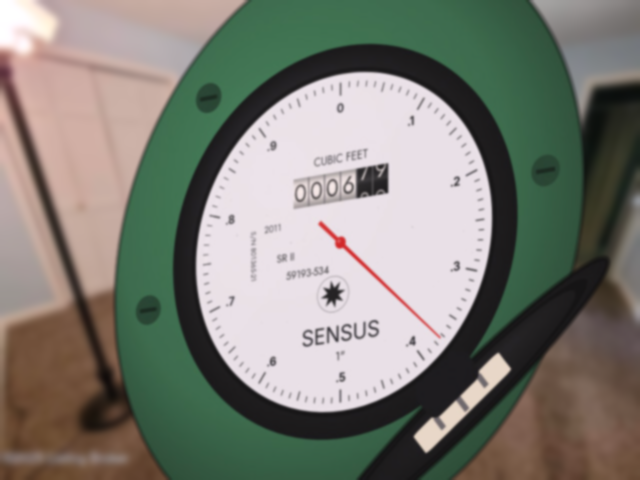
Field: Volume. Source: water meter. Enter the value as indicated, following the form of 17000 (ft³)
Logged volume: 679.37 (ft³)
